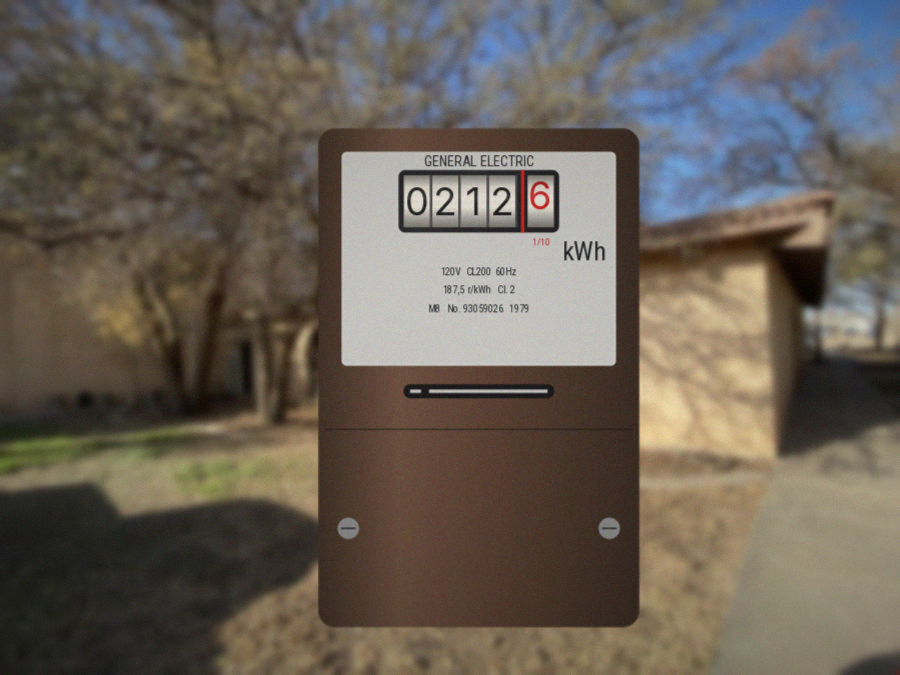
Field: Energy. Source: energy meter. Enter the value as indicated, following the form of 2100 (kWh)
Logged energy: 212.6 (kWh)
